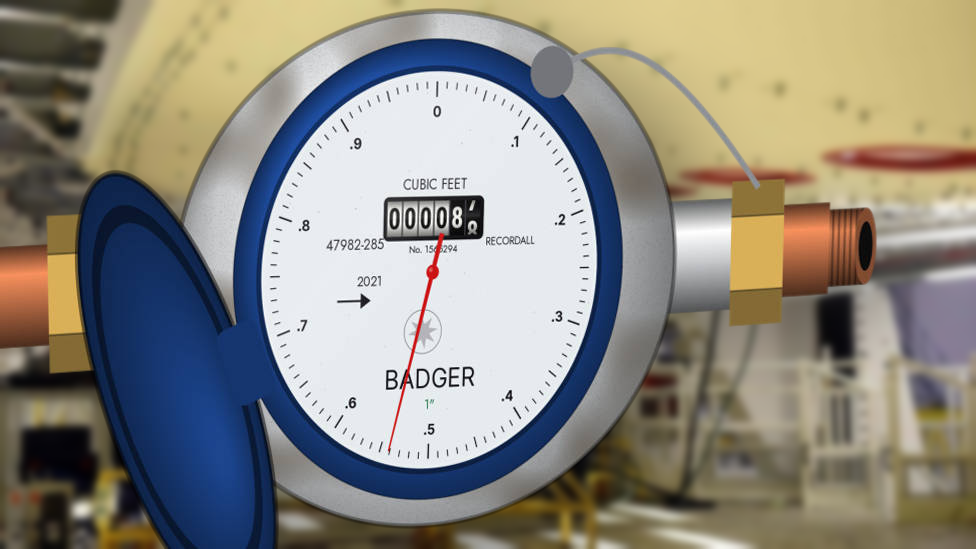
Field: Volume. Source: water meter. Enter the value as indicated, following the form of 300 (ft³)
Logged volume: 87.54 (ft³)
